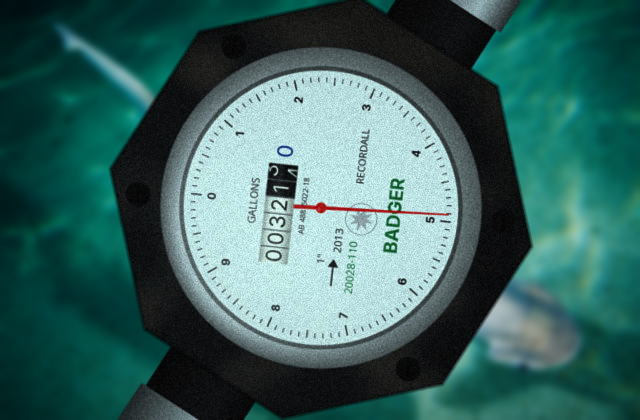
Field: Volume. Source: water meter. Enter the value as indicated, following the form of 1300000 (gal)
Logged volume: 32134.9 (gal)
